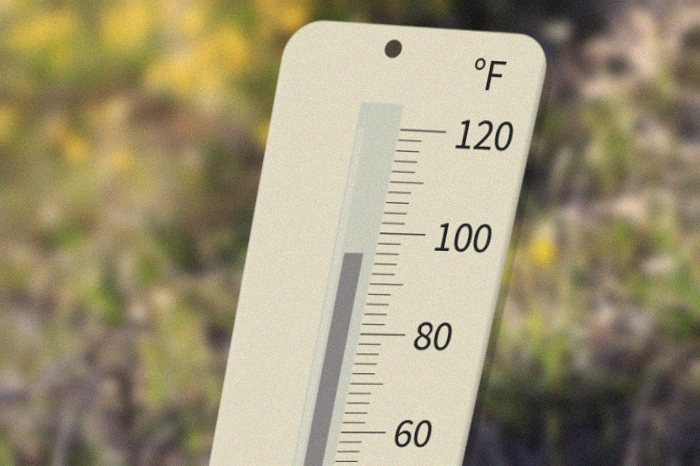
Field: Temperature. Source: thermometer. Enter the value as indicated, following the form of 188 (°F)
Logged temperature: 96 (°F)
